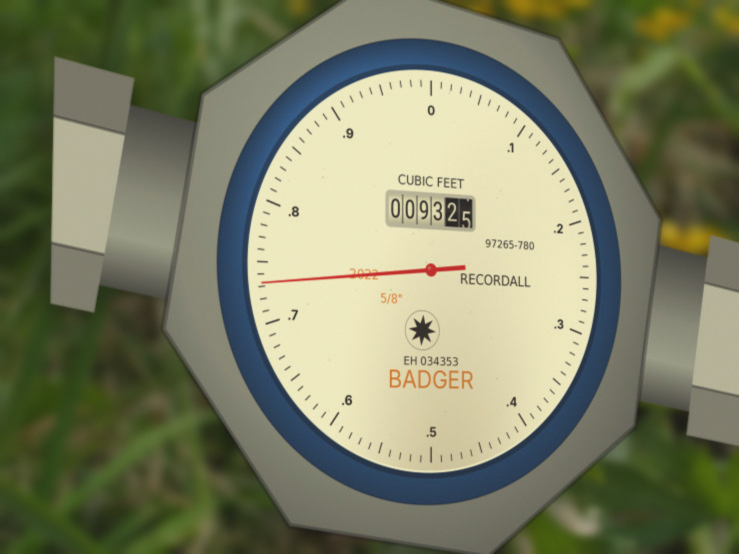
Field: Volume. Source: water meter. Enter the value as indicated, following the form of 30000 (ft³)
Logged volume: 9324.73 (ft³)
